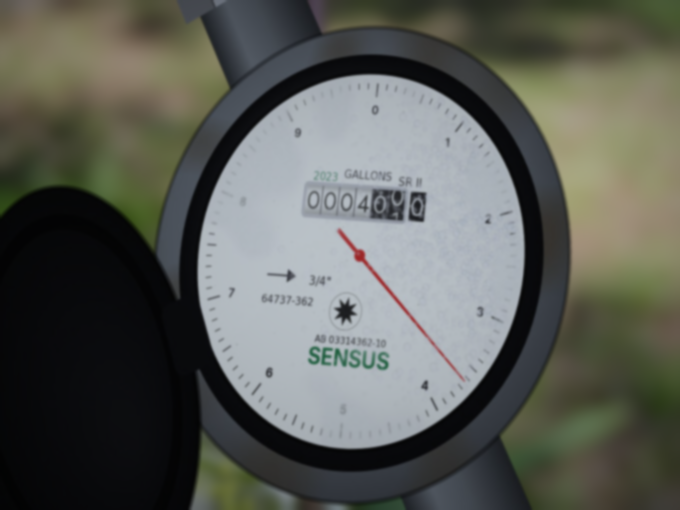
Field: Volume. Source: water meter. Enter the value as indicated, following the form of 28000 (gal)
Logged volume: 4003.6 (gal)
